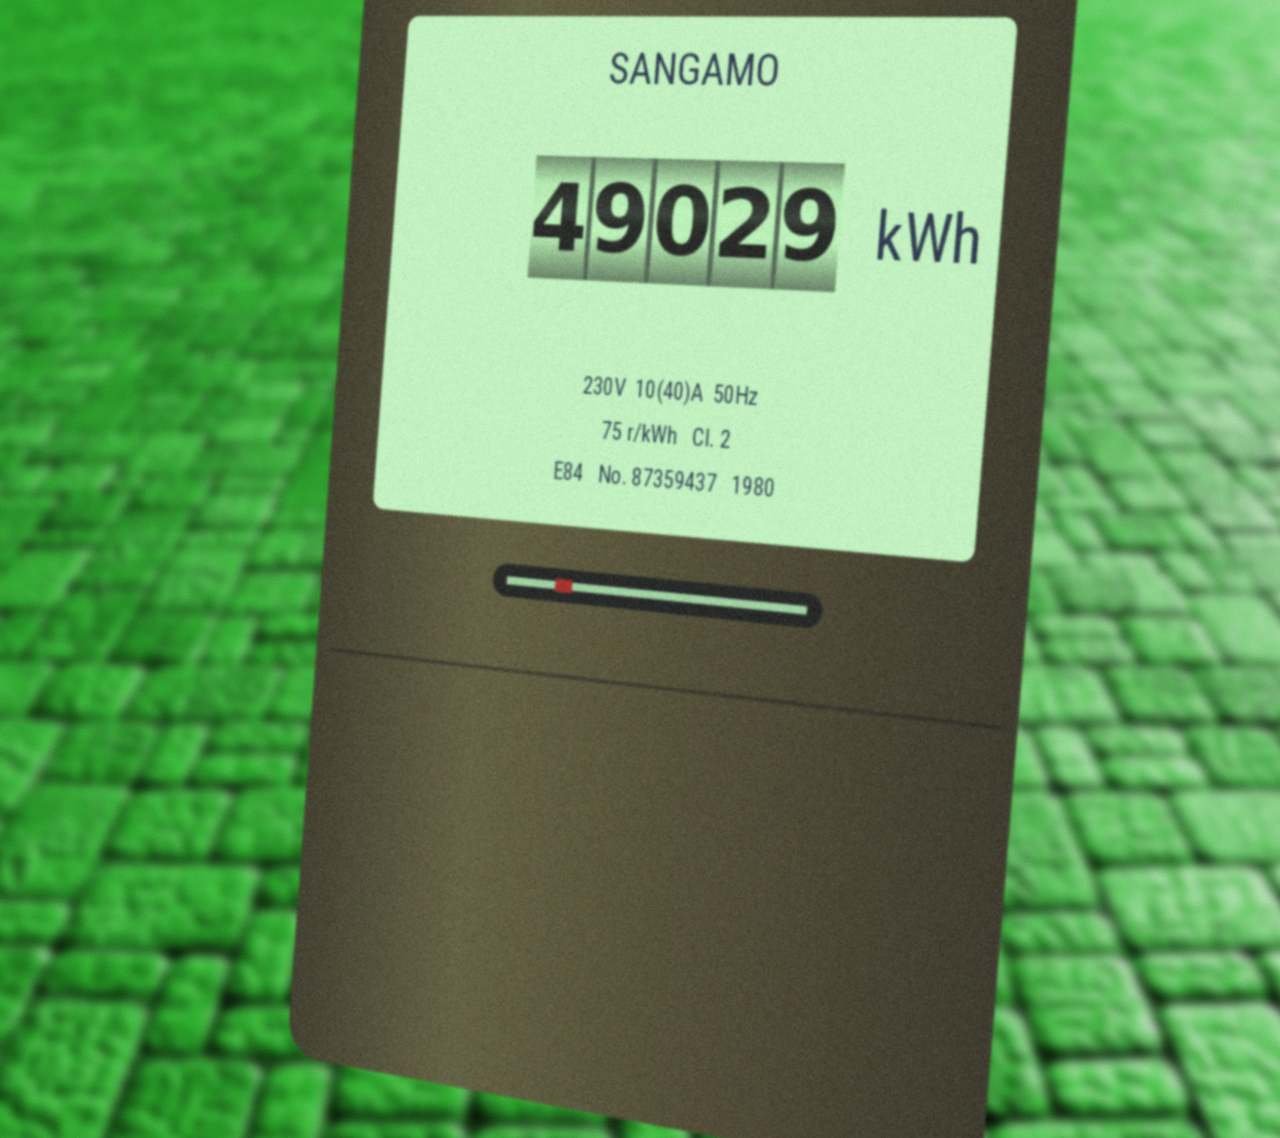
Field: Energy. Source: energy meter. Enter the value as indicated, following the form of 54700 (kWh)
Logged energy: 49029 (kWh)
